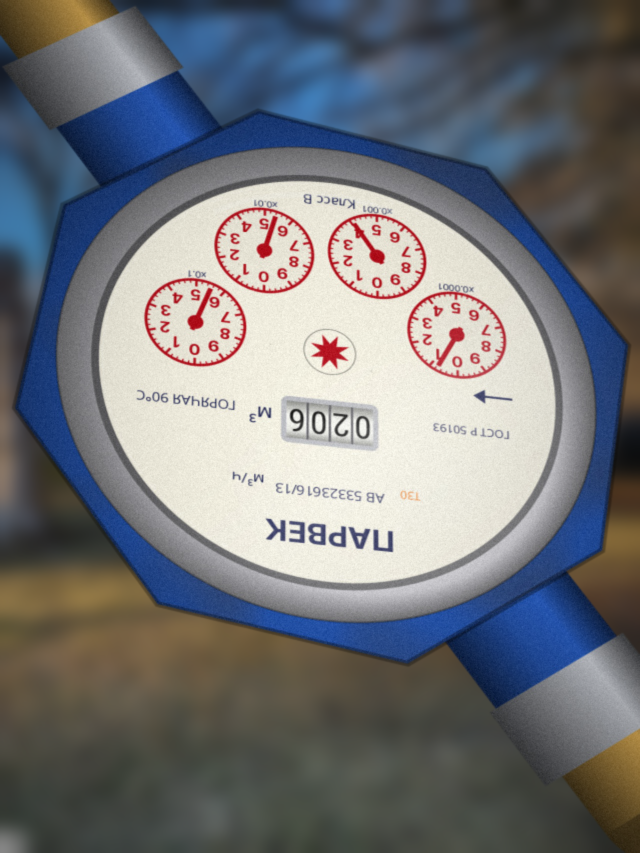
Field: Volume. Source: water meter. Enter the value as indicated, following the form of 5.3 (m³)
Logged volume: 206.5540 (m³)
